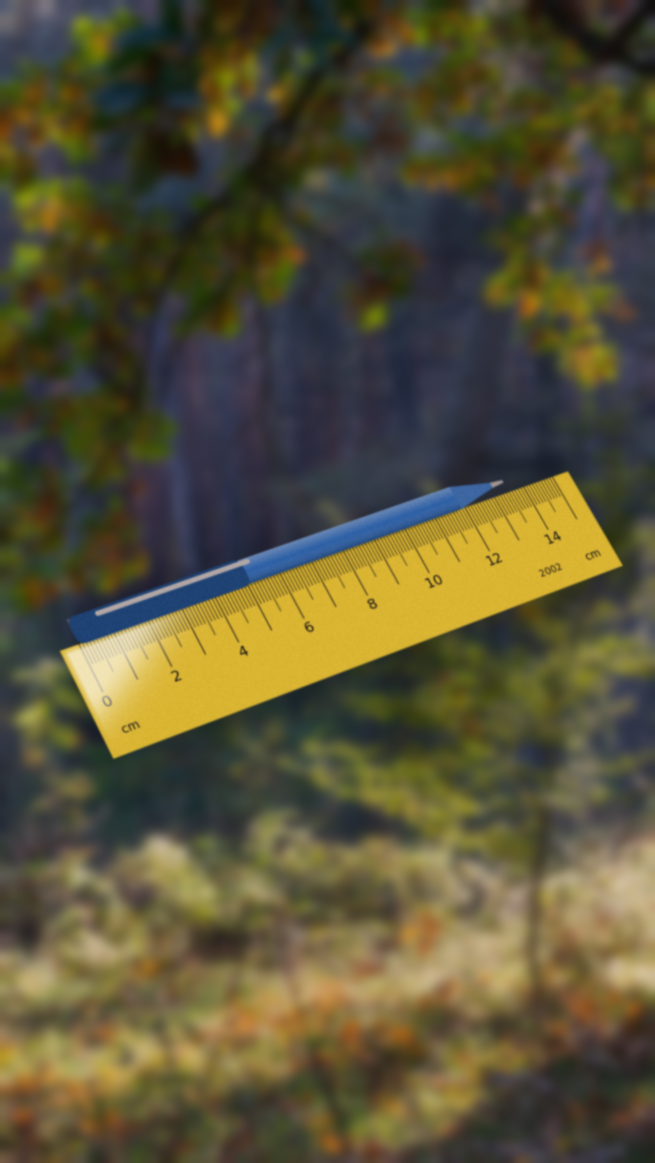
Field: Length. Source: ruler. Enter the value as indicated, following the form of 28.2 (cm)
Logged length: 13.5 (cm)
